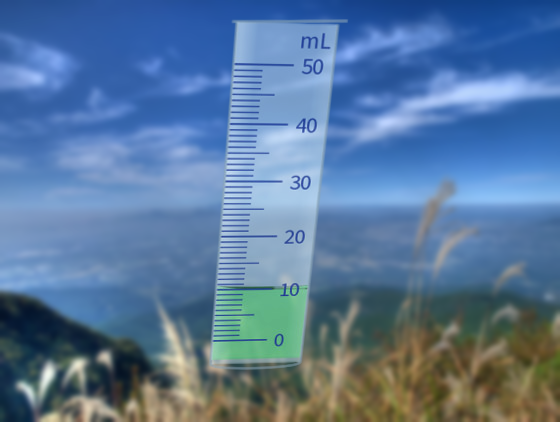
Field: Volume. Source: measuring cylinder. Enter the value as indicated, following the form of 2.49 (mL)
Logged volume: 10 (mL)
